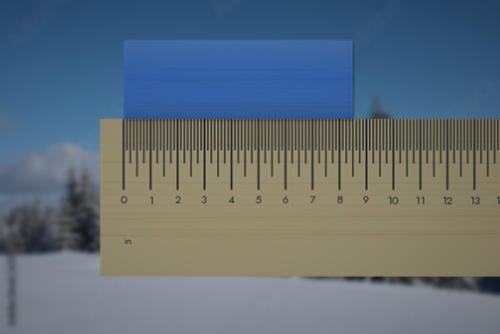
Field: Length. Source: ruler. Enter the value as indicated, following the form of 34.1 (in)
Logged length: 8.5 (in)
